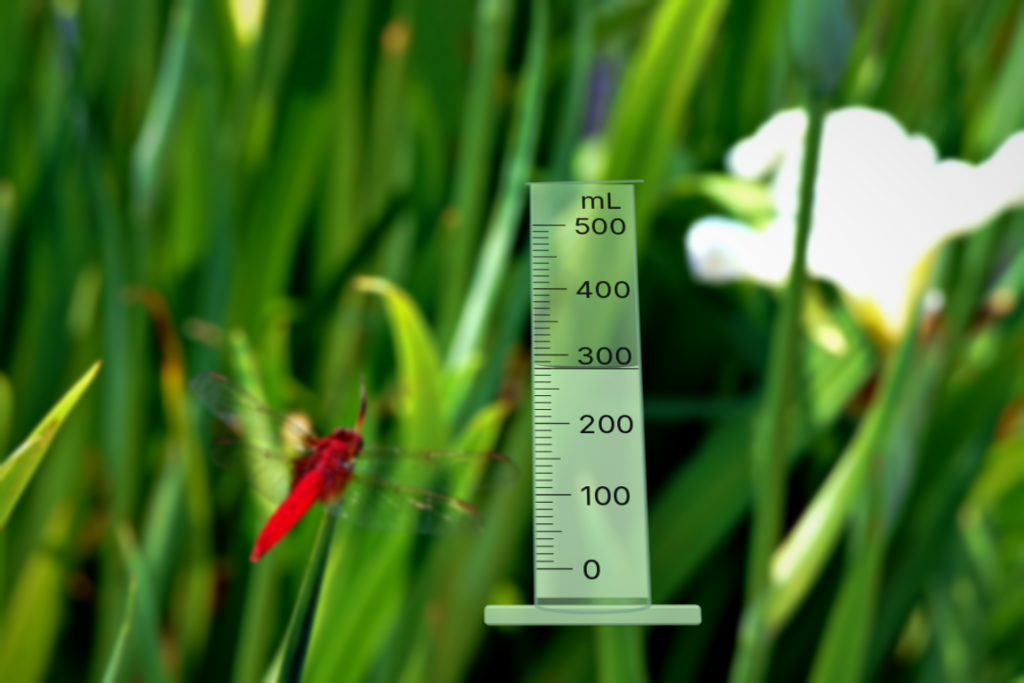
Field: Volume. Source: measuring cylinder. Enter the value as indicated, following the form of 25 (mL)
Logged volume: 280 (mL)
